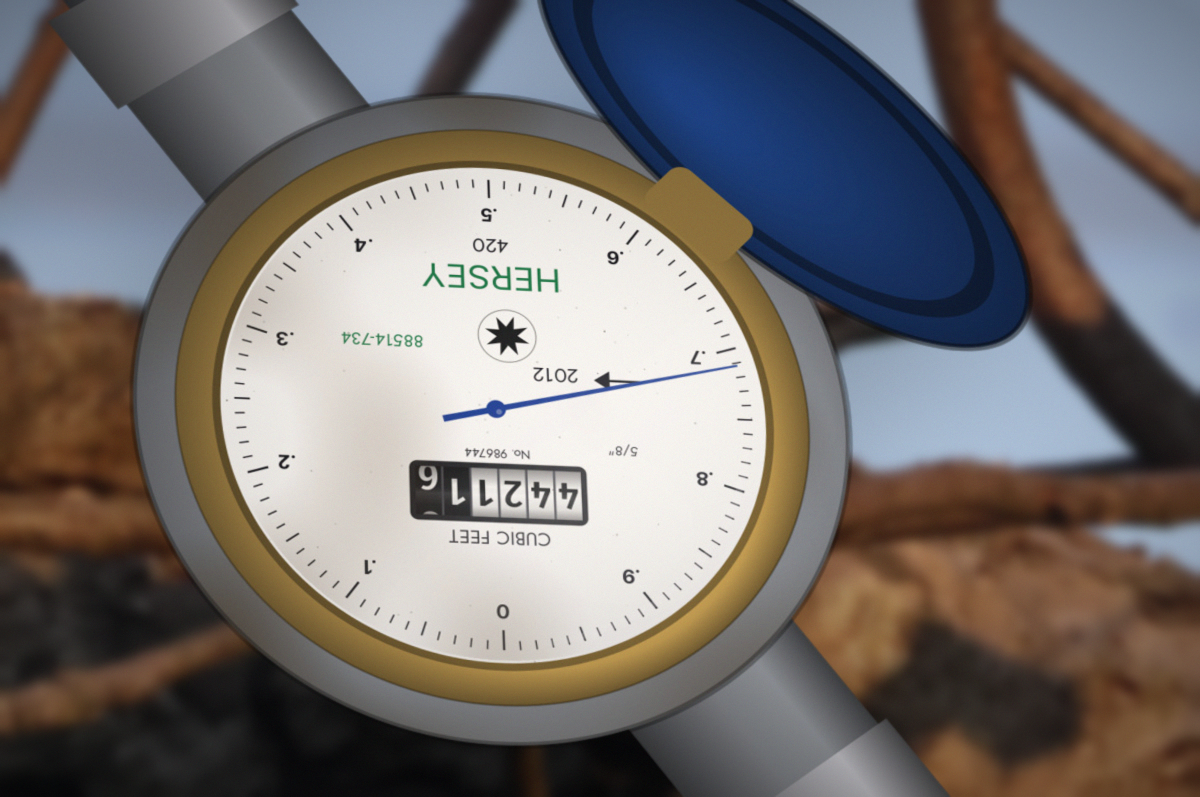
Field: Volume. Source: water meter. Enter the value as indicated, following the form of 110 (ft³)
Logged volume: 442115.71 (ft³)
